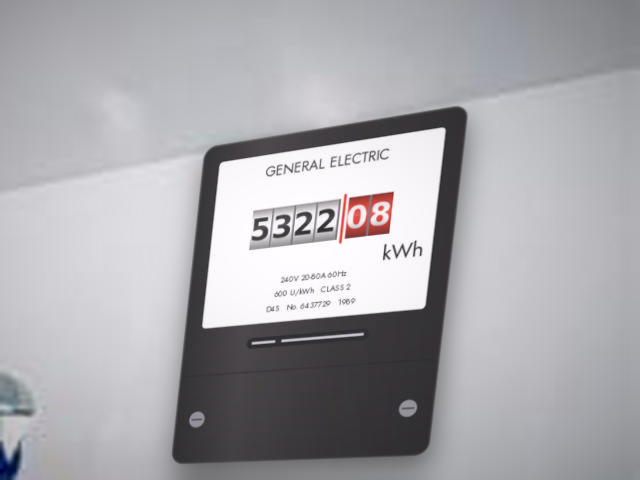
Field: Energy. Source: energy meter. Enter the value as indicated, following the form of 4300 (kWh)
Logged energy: 5322.08 (kWh)
